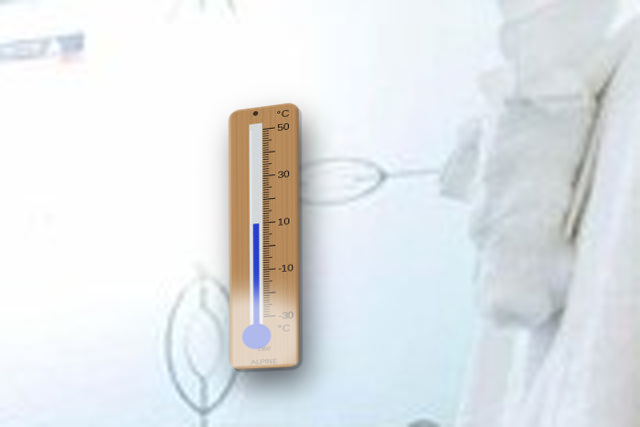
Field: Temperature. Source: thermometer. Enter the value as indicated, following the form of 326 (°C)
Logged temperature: 10 (°C)
